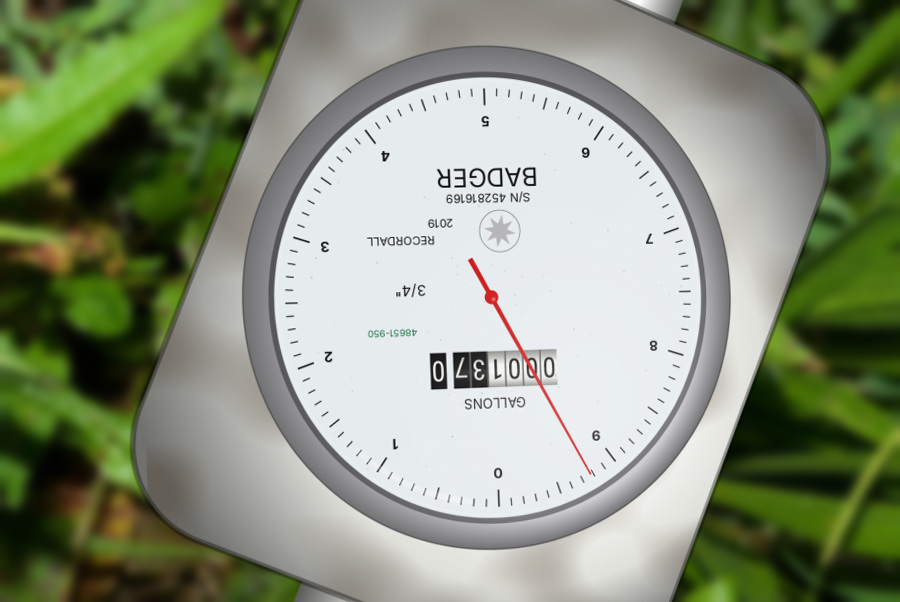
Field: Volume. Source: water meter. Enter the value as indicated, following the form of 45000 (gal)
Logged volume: 1369.2 (gal)
